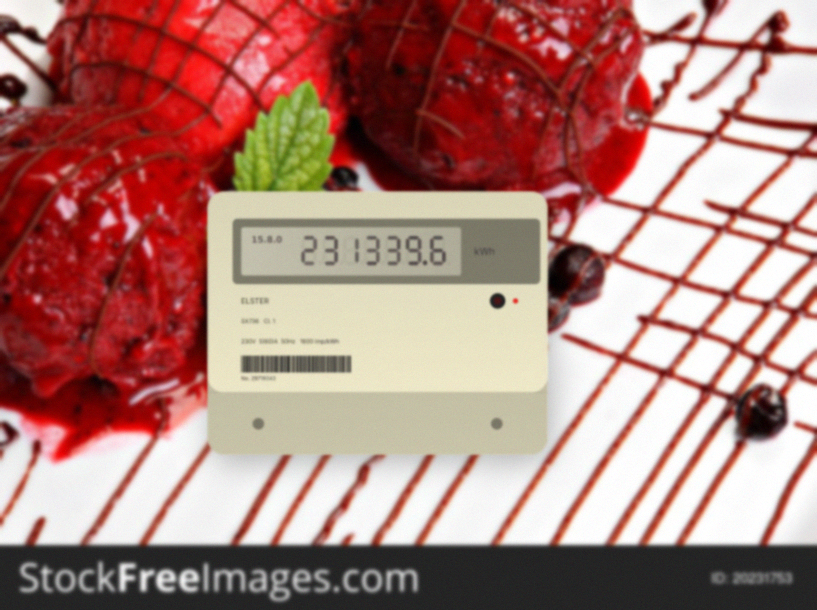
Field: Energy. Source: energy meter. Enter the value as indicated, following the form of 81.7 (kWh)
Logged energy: 231339.6 (kWh)
